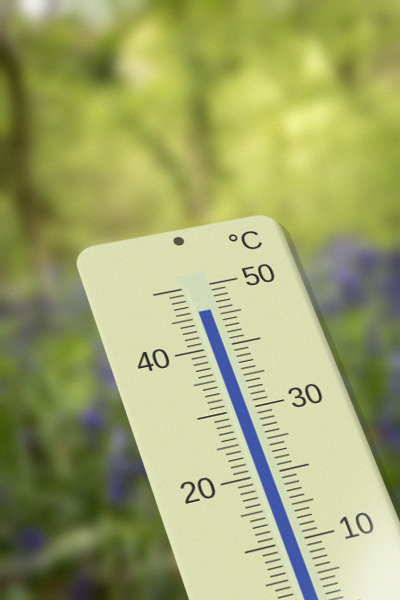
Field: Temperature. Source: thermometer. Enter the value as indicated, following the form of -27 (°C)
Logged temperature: 46 (°C)
